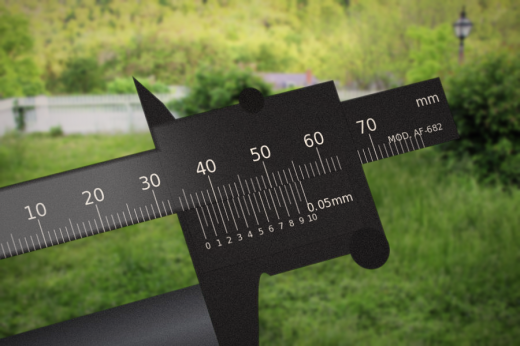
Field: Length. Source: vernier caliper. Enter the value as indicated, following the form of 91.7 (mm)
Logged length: 36.2 (mm)
